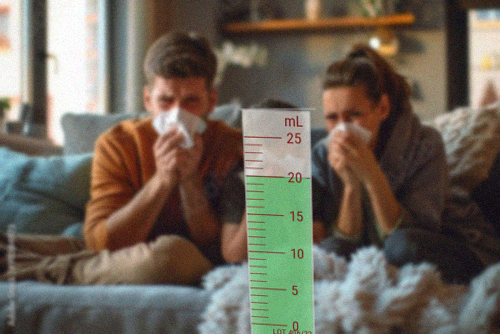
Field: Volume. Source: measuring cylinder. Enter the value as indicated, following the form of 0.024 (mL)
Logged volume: 20 (mL)
